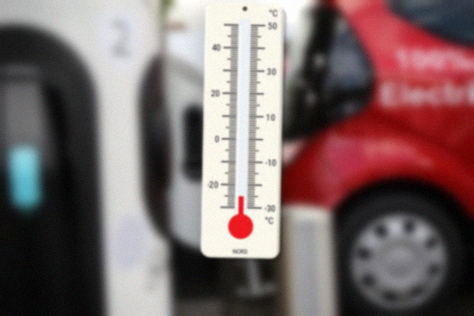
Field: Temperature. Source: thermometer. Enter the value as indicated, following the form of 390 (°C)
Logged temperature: -25 (°C)
